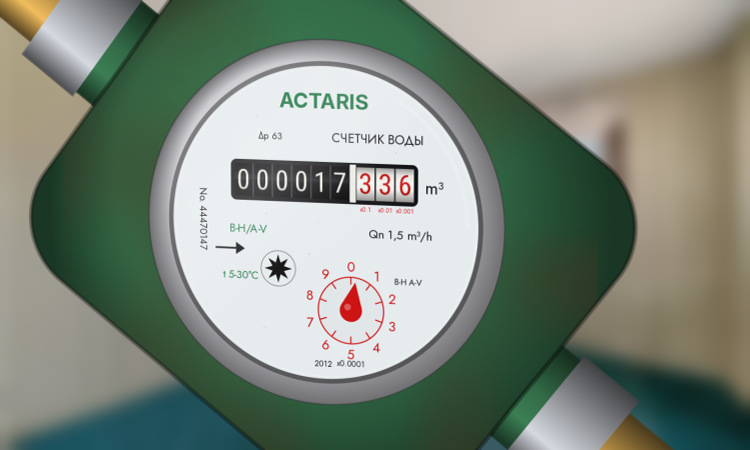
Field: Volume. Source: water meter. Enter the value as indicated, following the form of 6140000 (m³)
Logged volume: 17.3360 (m³)
